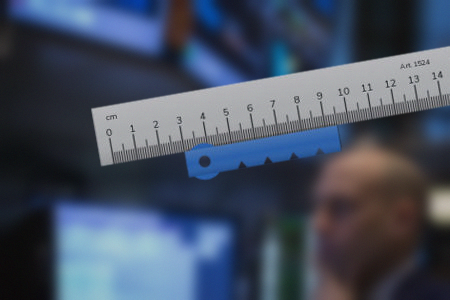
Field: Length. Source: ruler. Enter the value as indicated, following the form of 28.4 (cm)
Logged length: 6.5 (cm)
